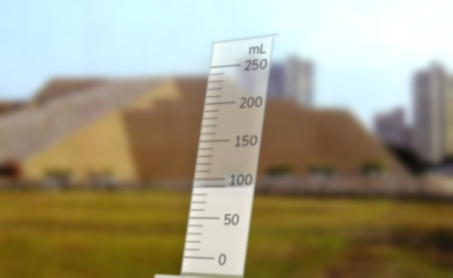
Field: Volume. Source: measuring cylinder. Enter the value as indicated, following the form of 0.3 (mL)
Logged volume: 90 (mL)
